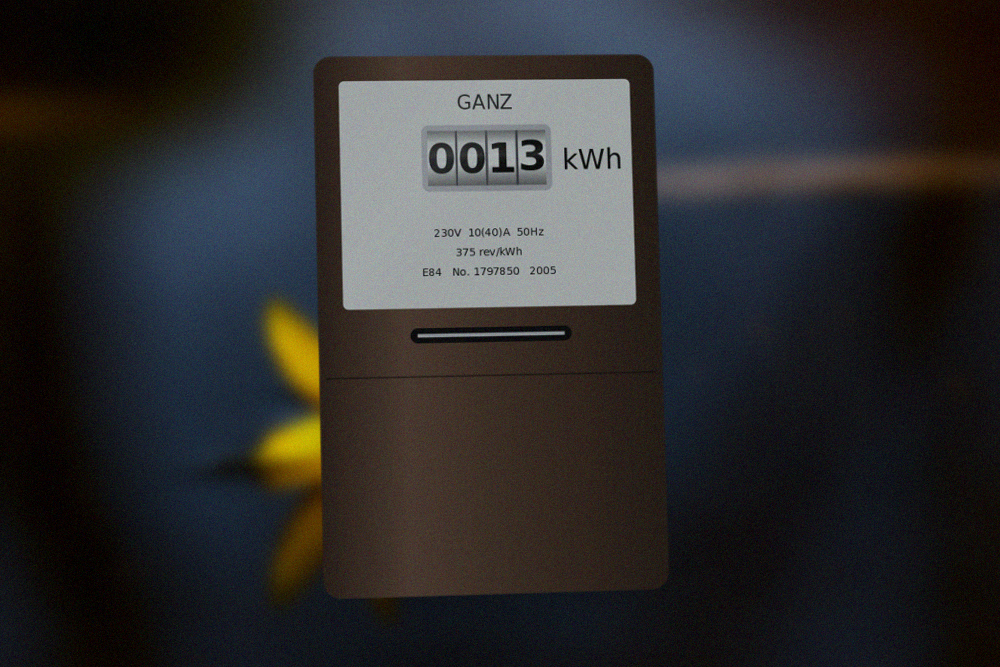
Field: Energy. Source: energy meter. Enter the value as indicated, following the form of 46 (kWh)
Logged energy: 13 (kWh)
